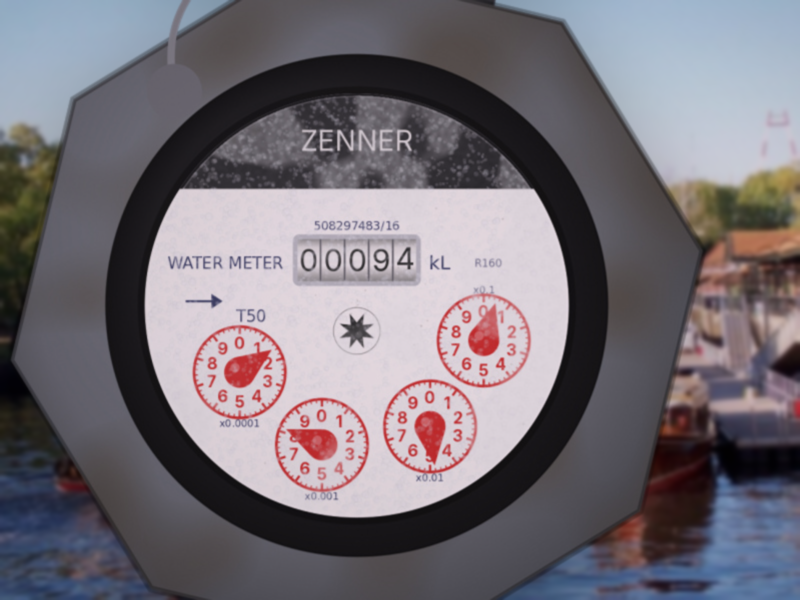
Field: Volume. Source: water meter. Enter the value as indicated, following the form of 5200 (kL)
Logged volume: 94.0481 (kL)
